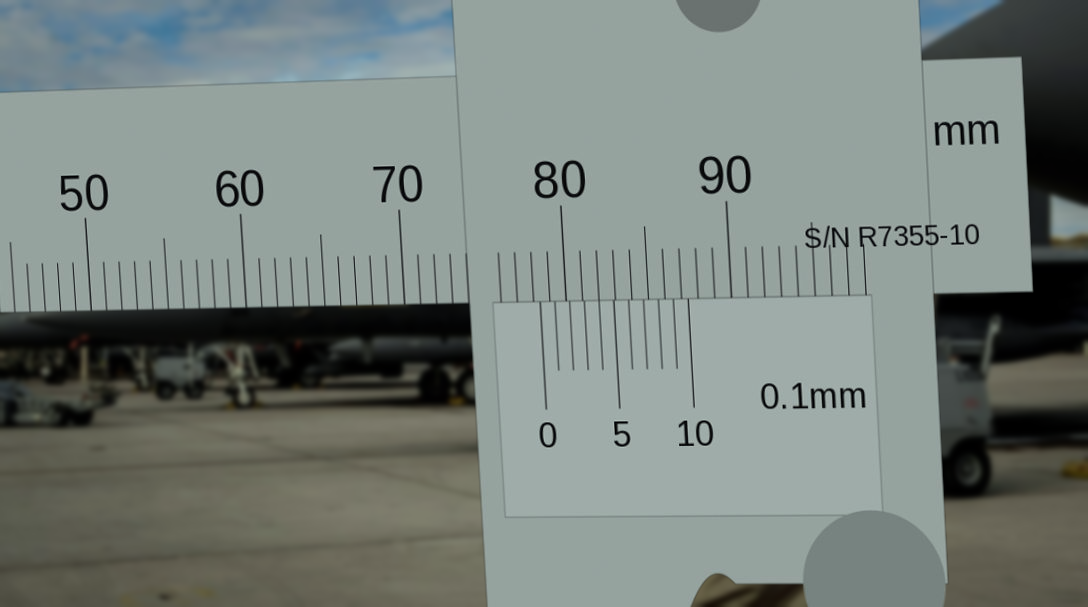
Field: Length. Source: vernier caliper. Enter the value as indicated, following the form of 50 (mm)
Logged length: 78.4 (mm)
